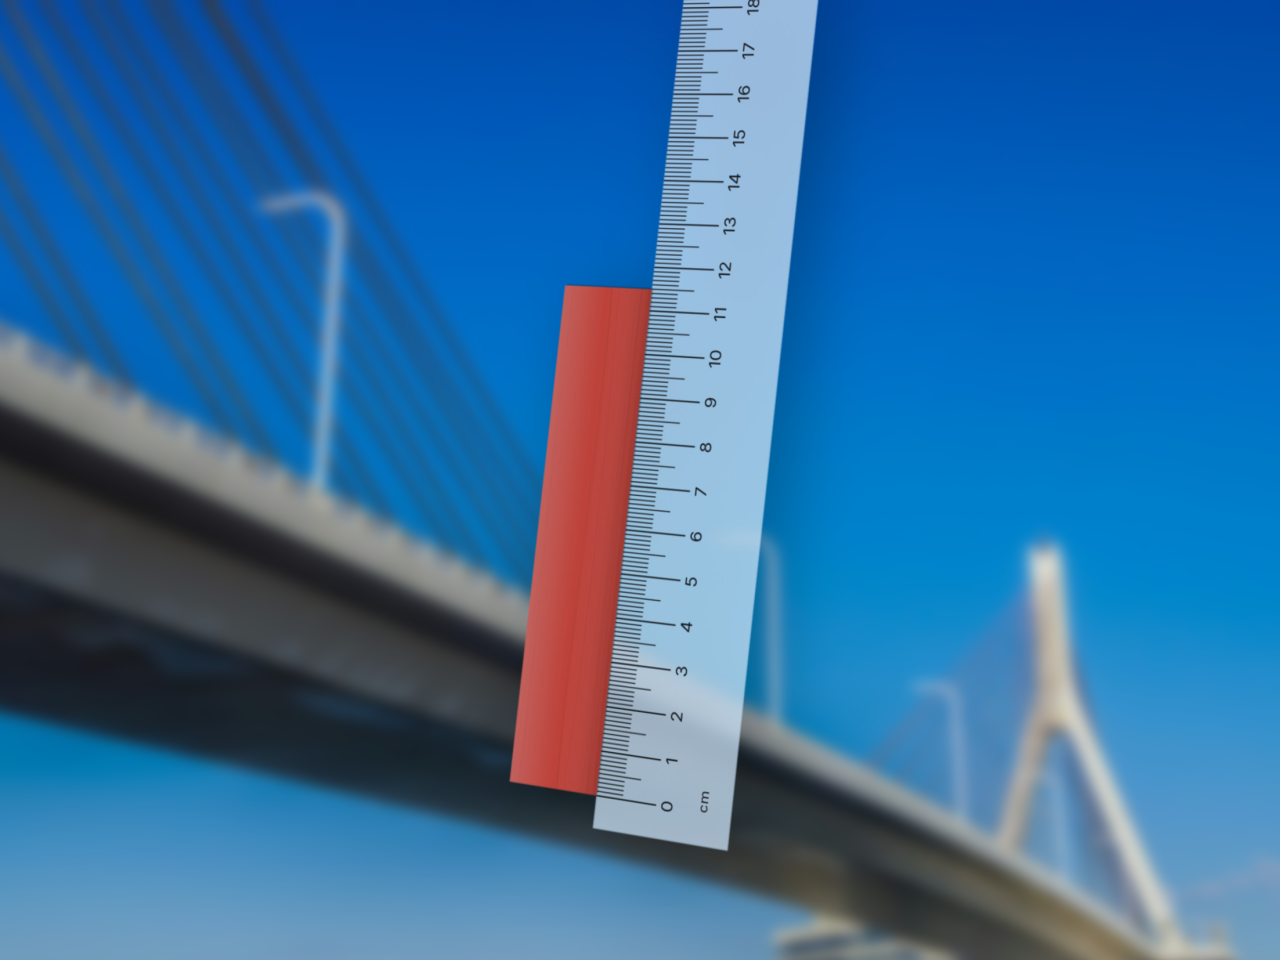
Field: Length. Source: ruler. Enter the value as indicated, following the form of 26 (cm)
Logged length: 11.5 (cm)
